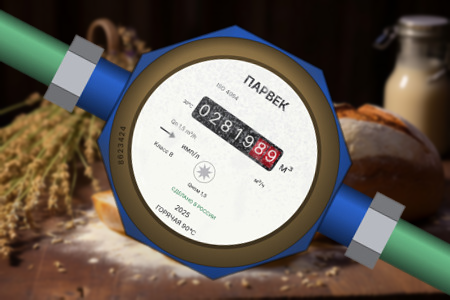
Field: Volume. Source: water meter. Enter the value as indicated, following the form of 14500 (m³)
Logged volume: 2819.89 (m³)
